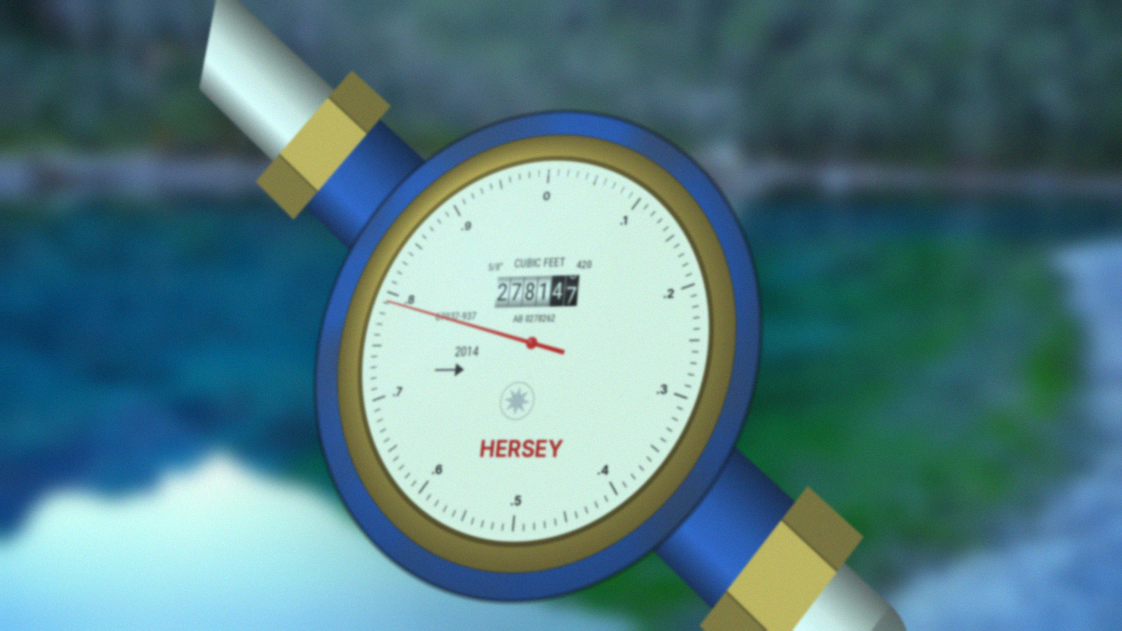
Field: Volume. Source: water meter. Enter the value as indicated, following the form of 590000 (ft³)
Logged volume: 278146.79 (ft³)
